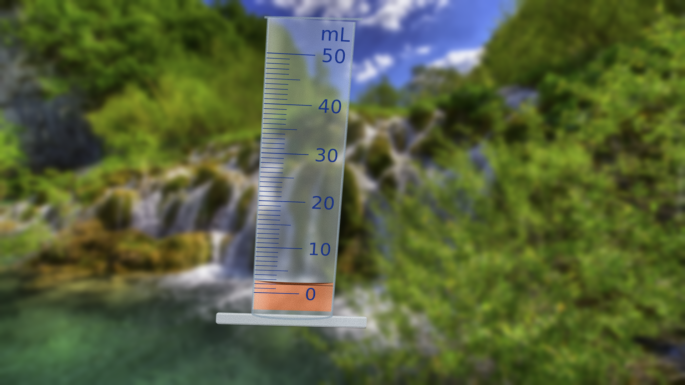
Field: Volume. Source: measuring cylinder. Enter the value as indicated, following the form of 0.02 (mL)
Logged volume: 2 (mL)
